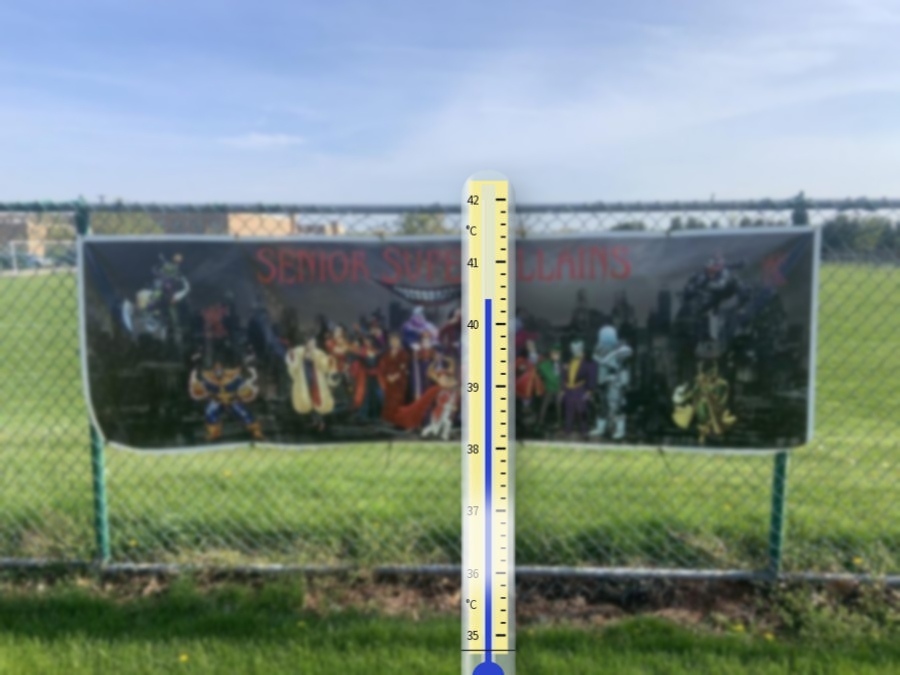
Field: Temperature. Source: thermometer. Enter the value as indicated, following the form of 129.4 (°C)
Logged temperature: 40.4 (°C)
